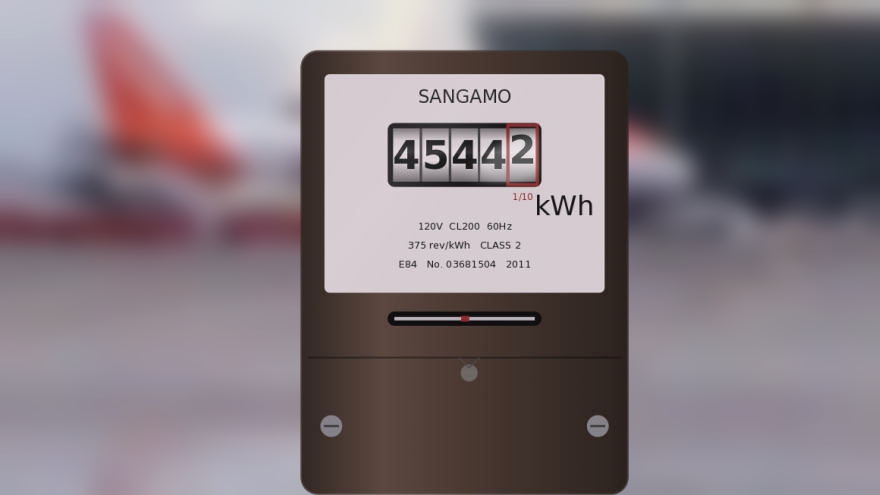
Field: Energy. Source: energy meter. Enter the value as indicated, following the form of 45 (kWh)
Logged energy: 4544.2 (kWh)
